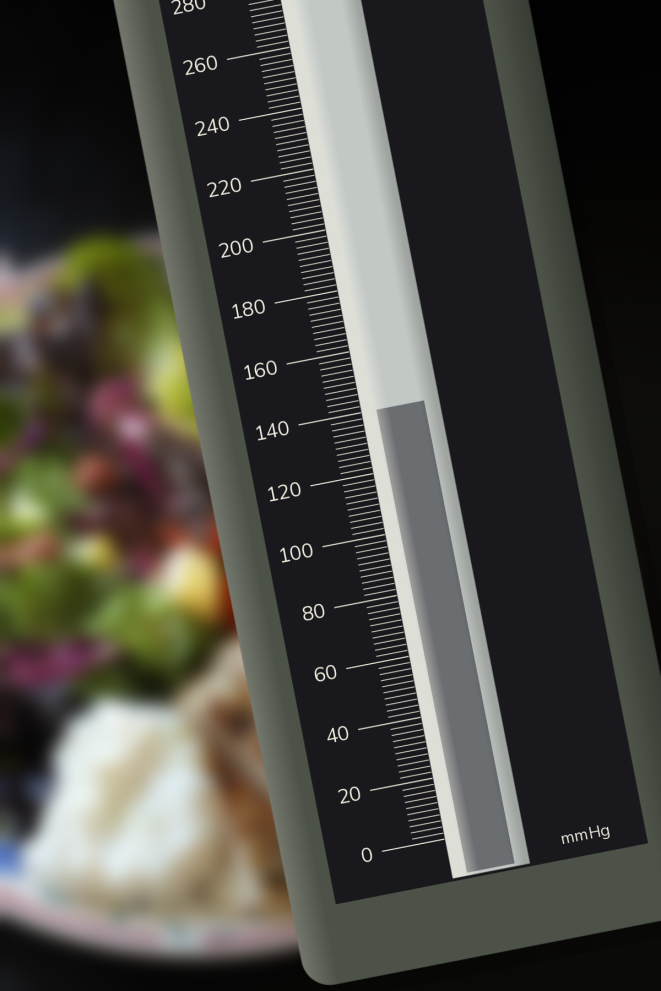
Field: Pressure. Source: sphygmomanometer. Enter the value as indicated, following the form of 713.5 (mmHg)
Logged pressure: 140 (mmHg)
